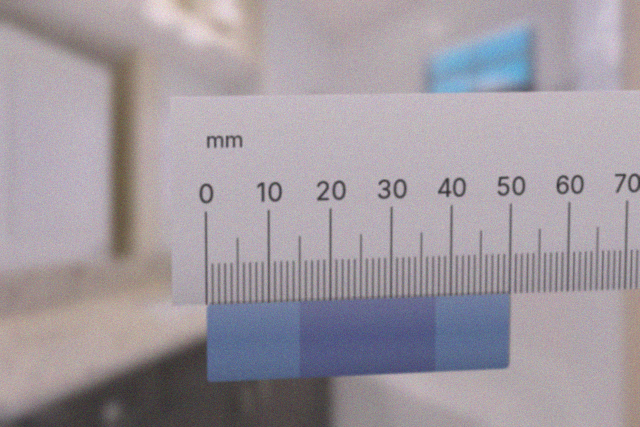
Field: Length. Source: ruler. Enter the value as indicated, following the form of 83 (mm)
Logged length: 50 (mm)
